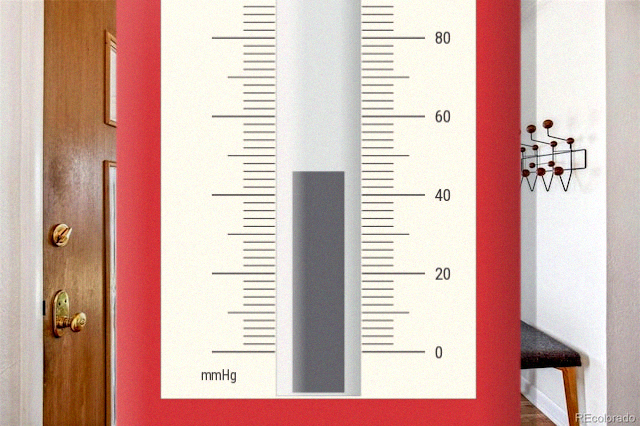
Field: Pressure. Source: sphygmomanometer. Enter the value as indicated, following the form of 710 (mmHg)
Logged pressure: 46 (mmHg)
